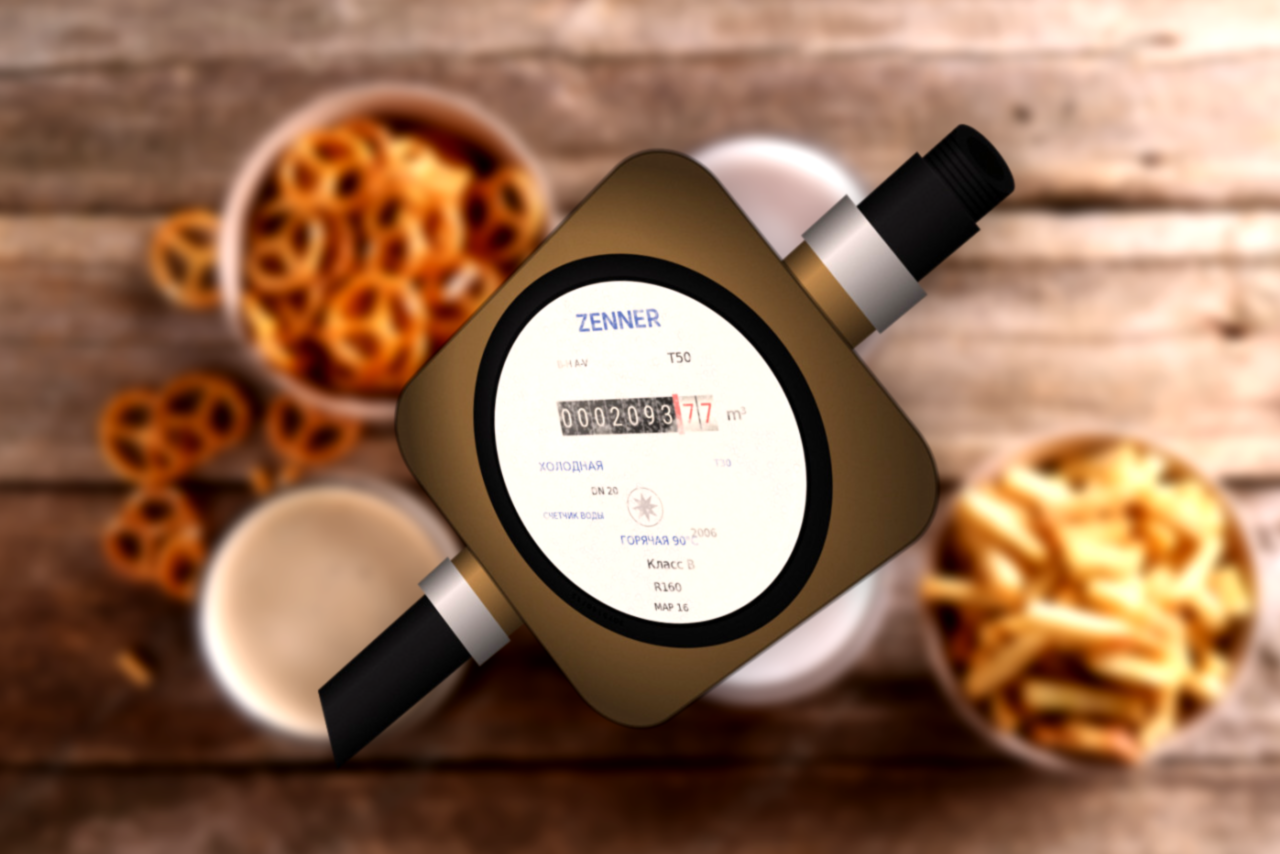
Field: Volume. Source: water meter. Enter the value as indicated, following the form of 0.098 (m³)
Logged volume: 2093.77 (m³)
